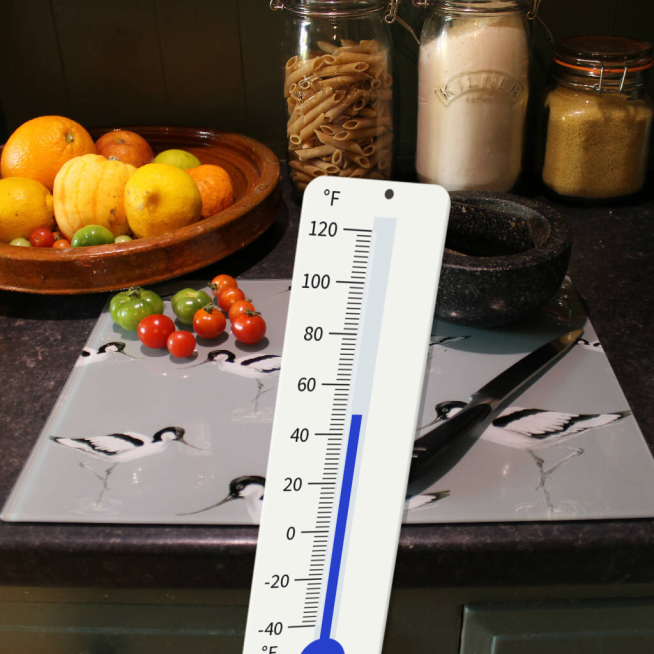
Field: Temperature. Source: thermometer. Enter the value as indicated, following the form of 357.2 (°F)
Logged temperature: 48 (°F)
